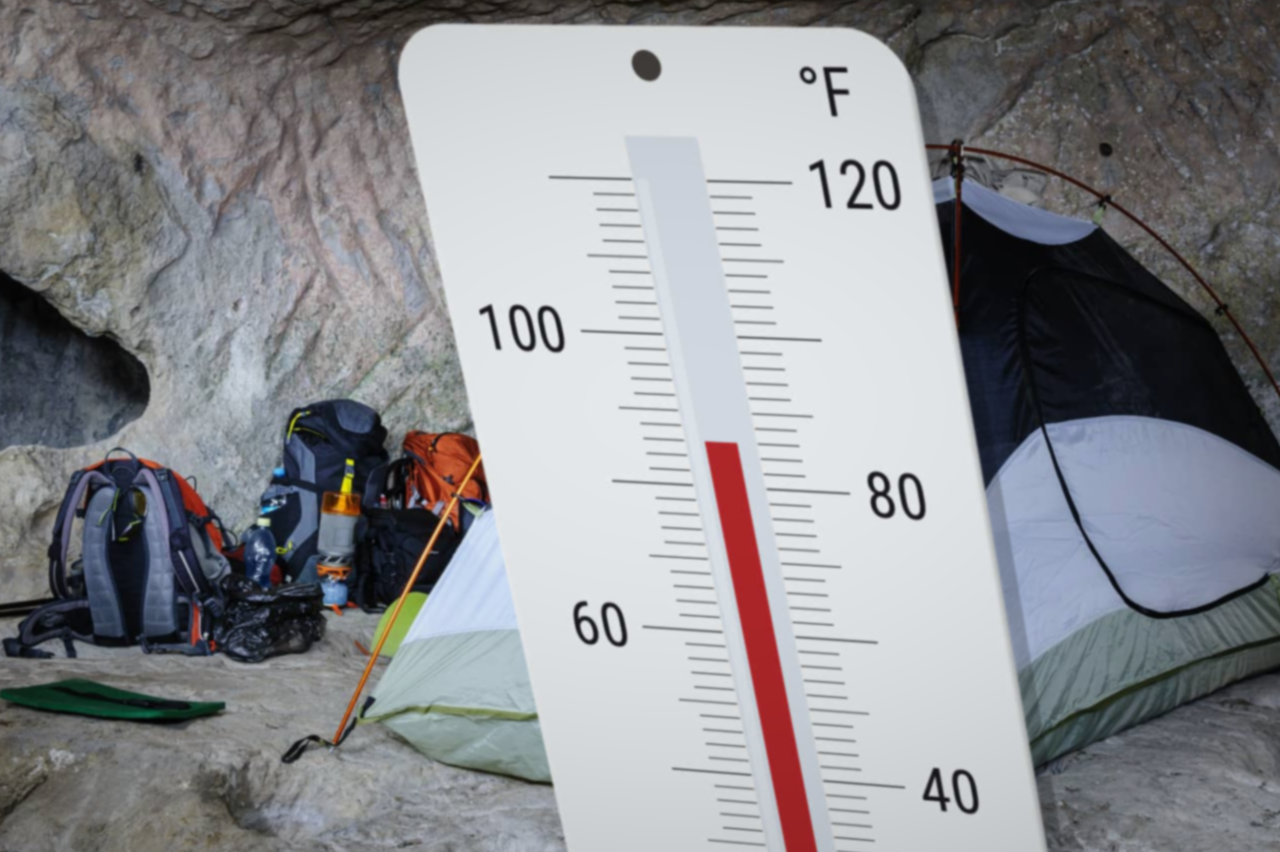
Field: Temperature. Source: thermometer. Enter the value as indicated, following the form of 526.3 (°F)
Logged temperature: 86 (°F)
